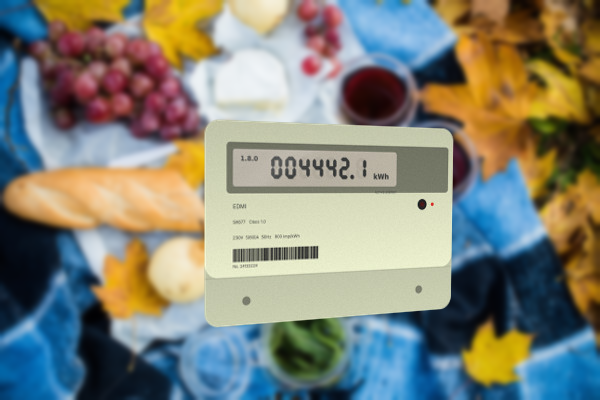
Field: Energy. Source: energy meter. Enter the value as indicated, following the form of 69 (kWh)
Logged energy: 4442.1 (kWh)
